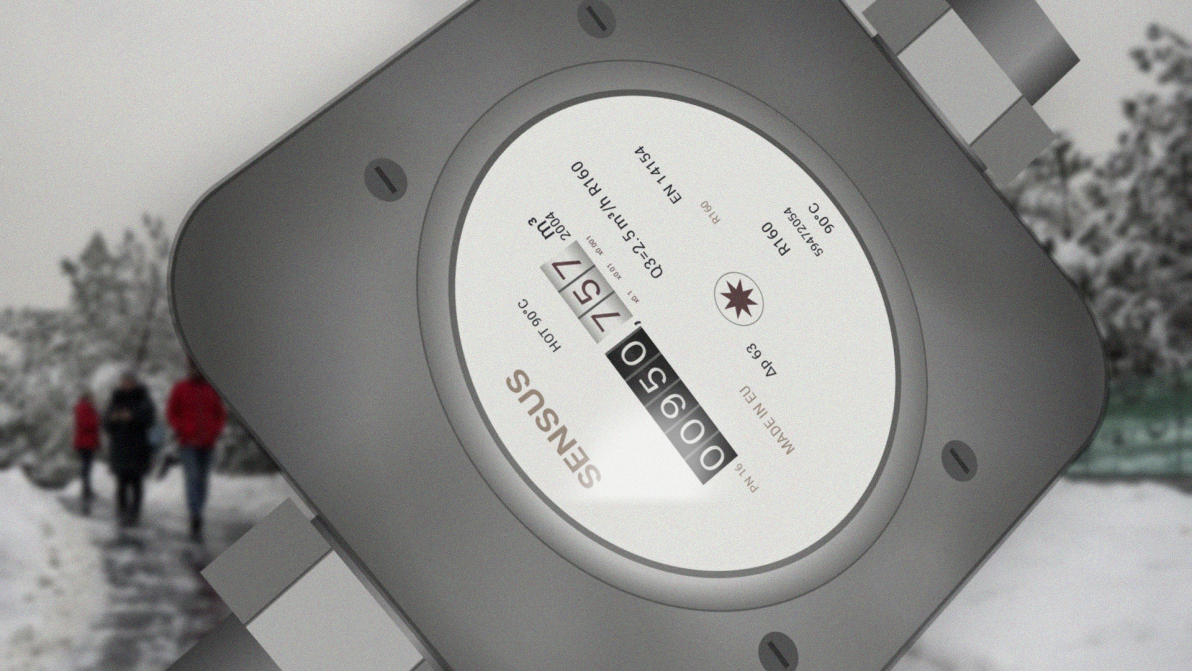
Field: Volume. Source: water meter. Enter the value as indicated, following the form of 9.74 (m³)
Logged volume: 950.757 (m³)
